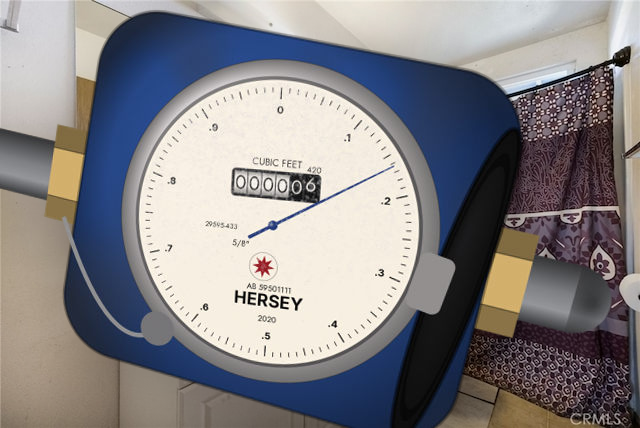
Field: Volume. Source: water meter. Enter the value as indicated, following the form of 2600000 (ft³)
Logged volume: 6.16 (ft³)
